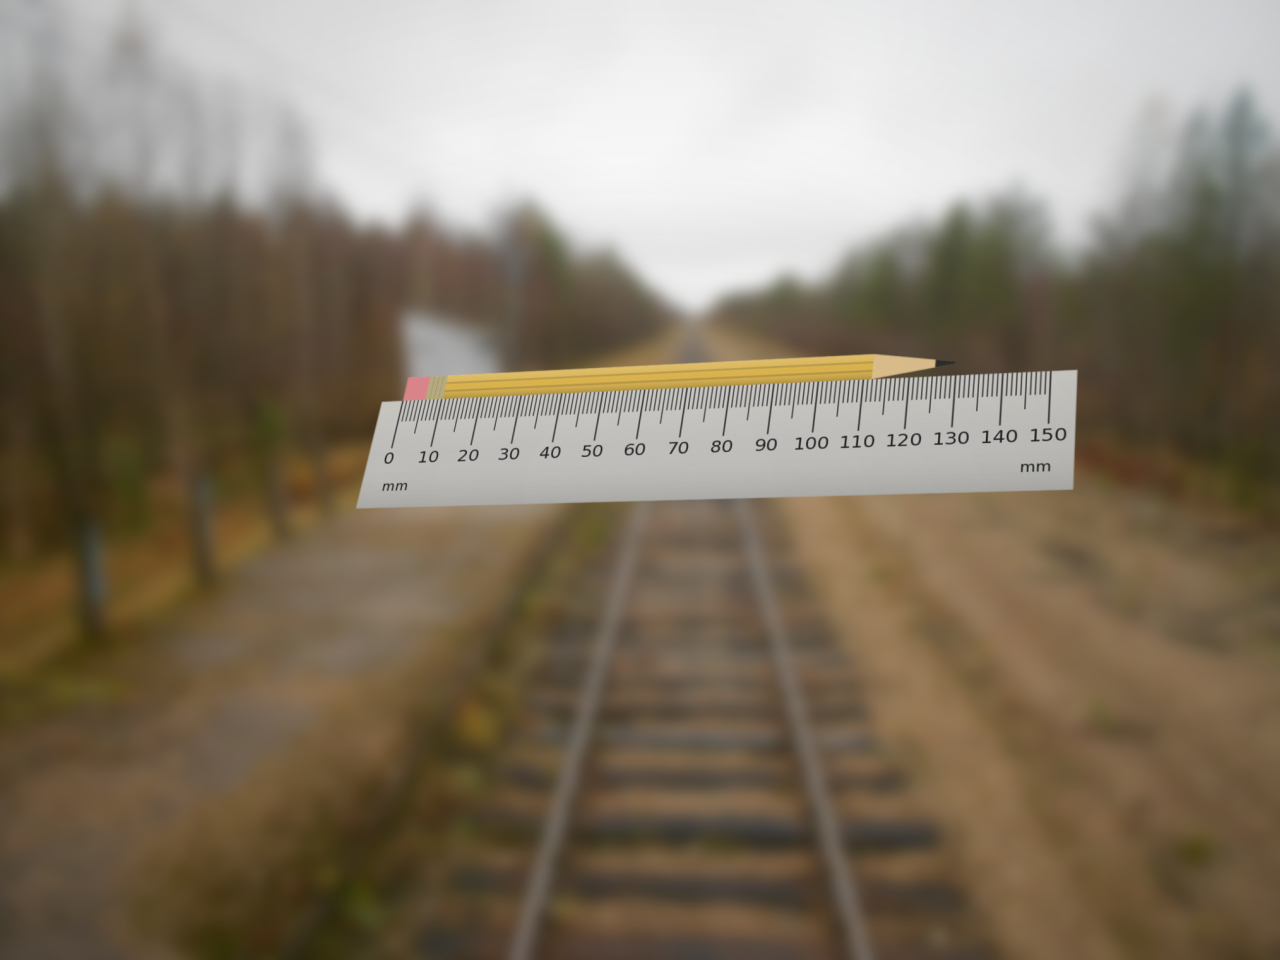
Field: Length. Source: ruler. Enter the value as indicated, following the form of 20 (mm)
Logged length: 130 (mm)
